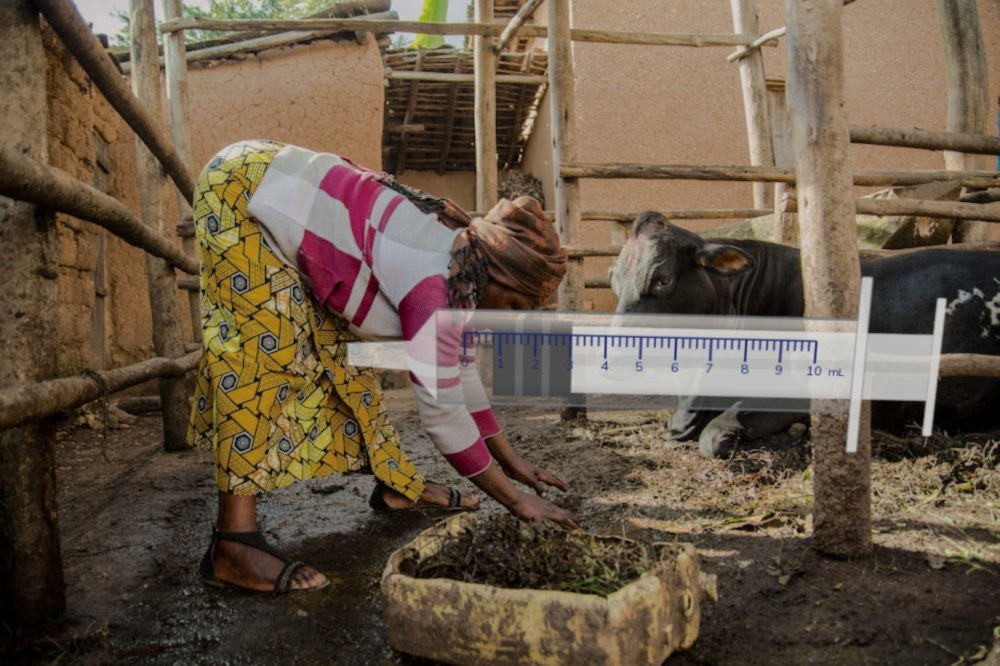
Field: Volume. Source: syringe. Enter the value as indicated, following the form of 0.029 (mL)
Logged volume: 0.8 (mL)
